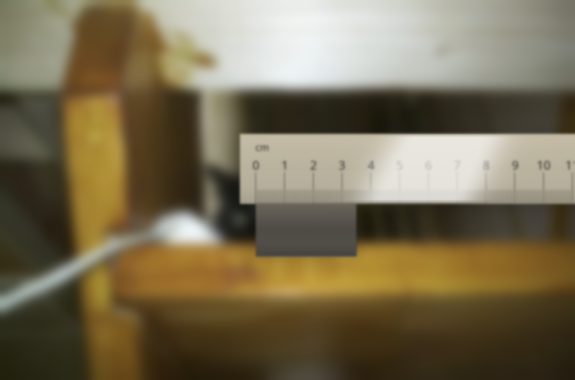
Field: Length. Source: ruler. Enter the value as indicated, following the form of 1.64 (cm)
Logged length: 3.5 (cm)
